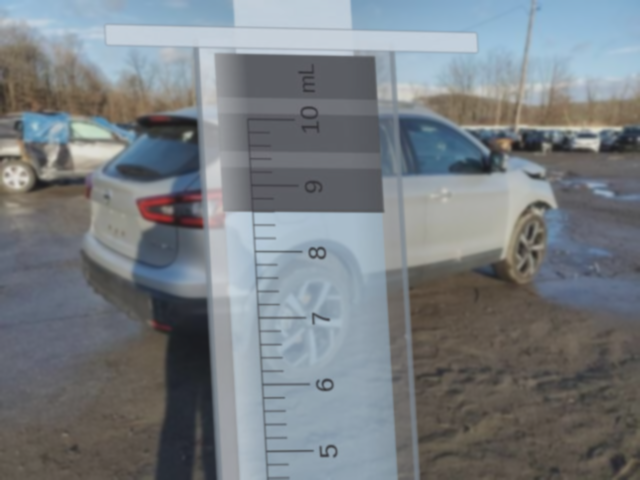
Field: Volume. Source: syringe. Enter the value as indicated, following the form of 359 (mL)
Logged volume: 8.6 (mL)
